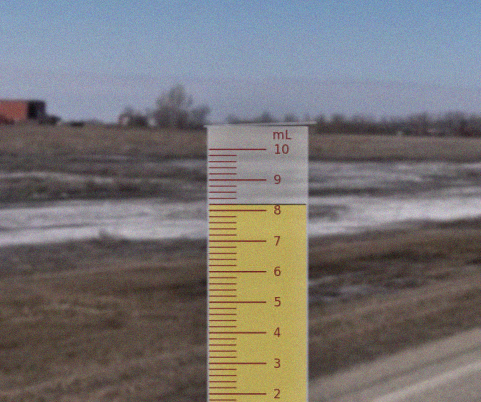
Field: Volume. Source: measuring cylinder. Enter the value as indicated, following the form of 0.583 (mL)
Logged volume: 8.2 (mL)
